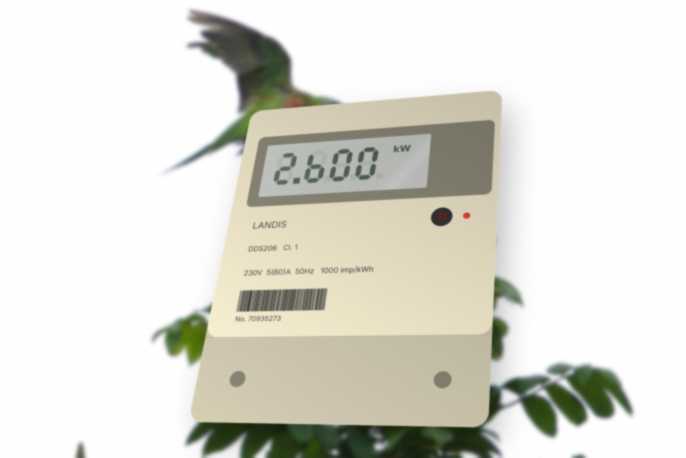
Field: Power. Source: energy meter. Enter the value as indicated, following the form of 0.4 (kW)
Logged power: 2.600 (kW)
